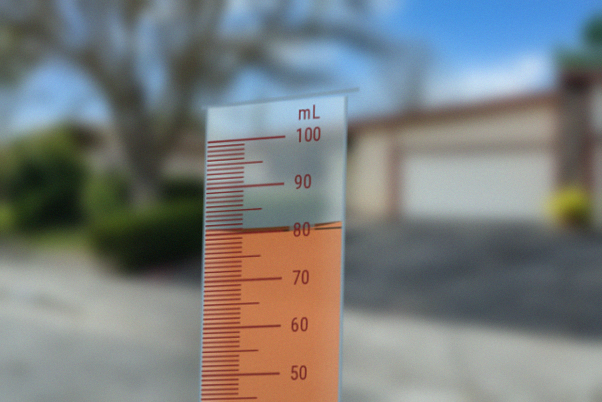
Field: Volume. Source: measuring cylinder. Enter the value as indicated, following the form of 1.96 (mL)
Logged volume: 80 (mL)
